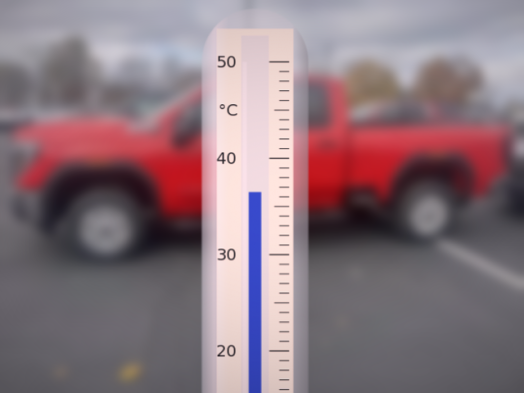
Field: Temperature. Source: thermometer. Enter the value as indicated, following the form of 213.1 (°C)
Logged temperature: 36.5 (°C)
